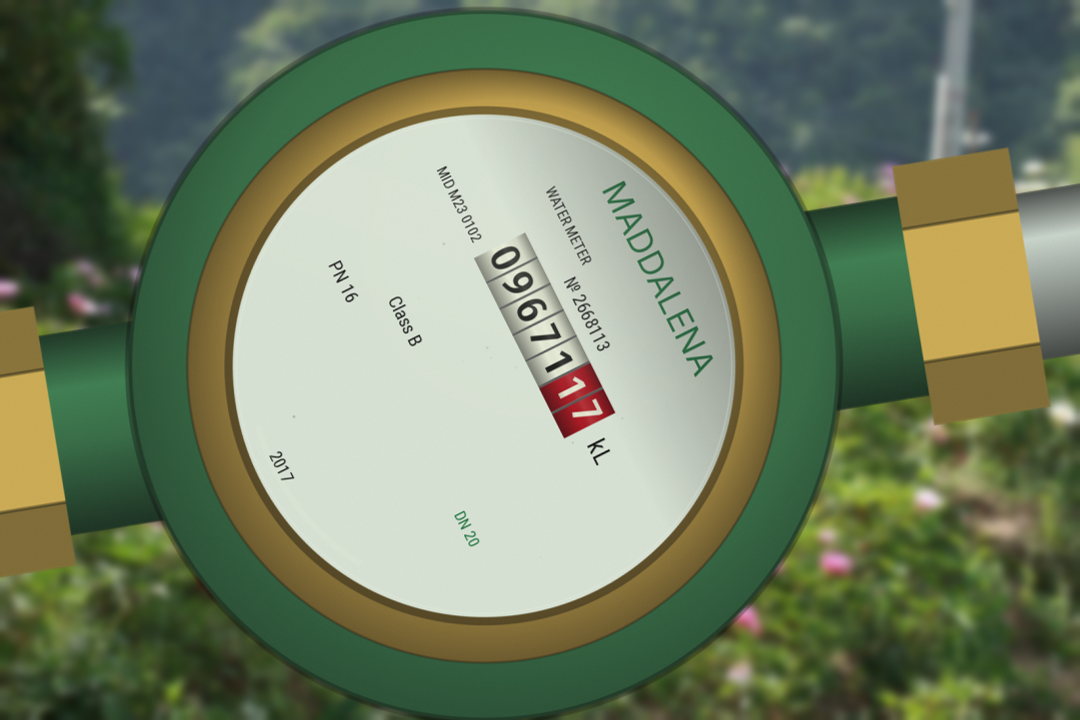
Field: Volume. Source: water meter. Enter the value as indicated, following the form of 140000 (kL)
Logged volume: 9671.17 (kL)
